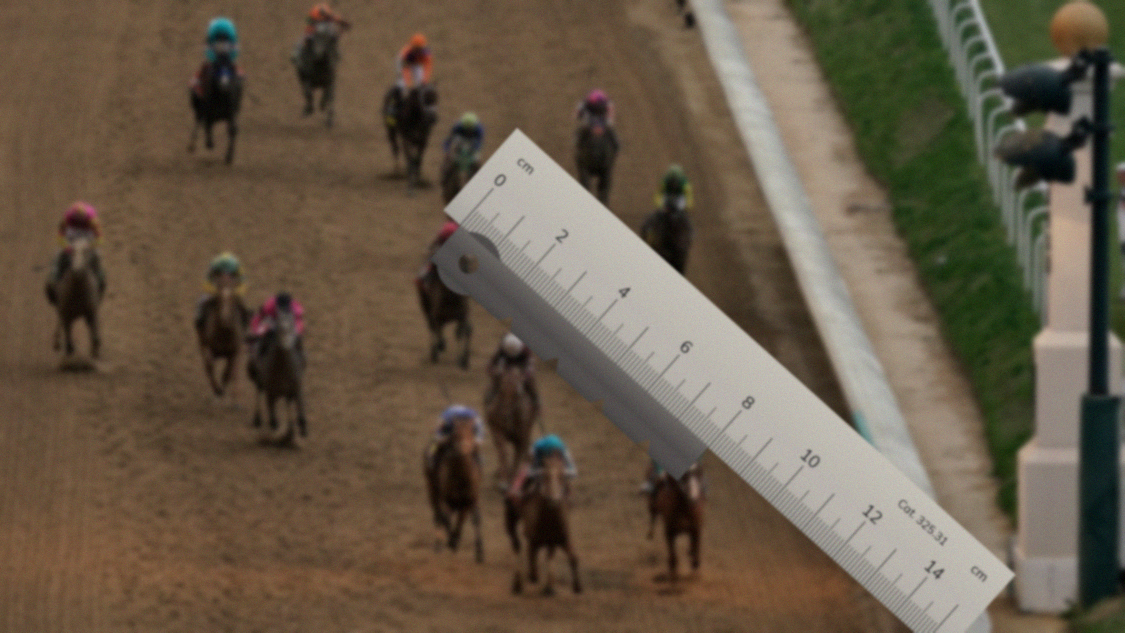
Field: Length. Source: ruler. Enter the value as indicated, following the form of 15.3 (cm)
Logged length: 8 (cm)
